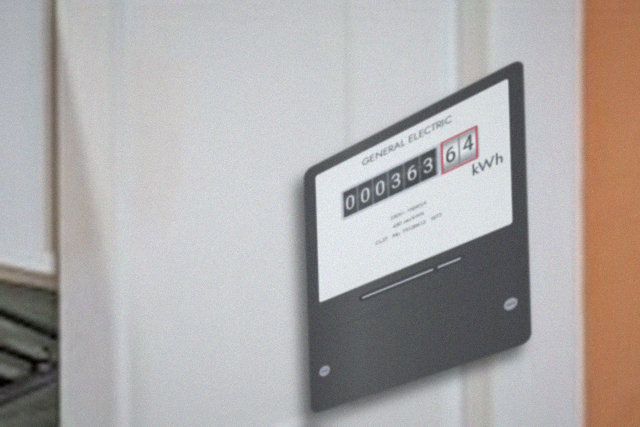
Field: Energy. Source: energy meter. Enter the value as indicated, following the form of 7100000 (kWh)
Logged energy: 363.64 (kWh)
